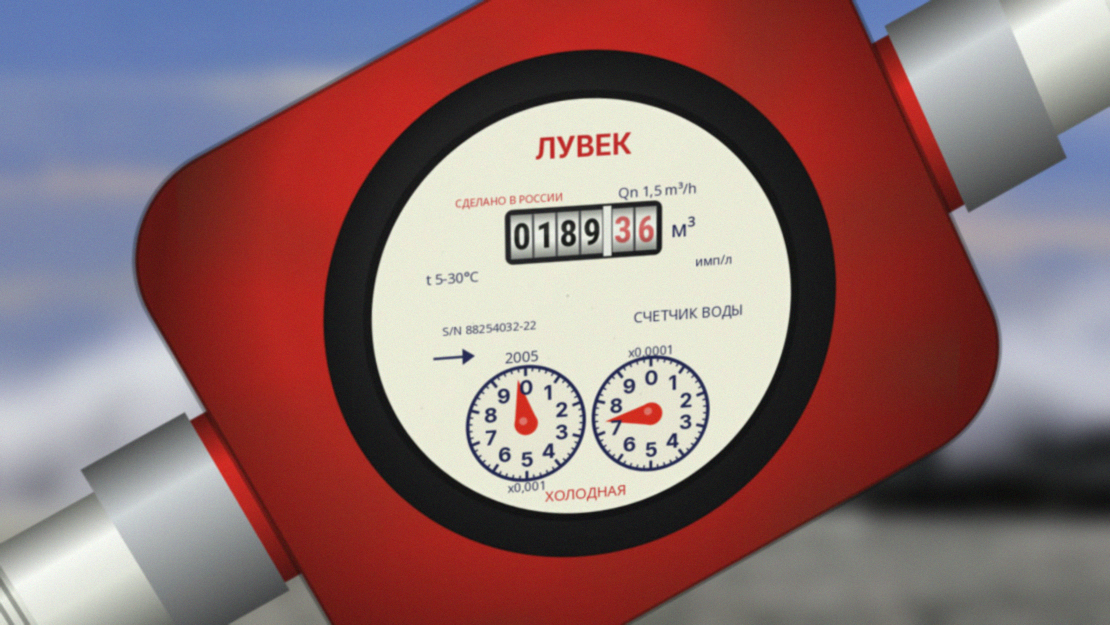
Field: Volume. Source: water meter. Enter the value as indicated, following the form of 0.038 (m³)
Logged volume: 189.3597 (m³)
